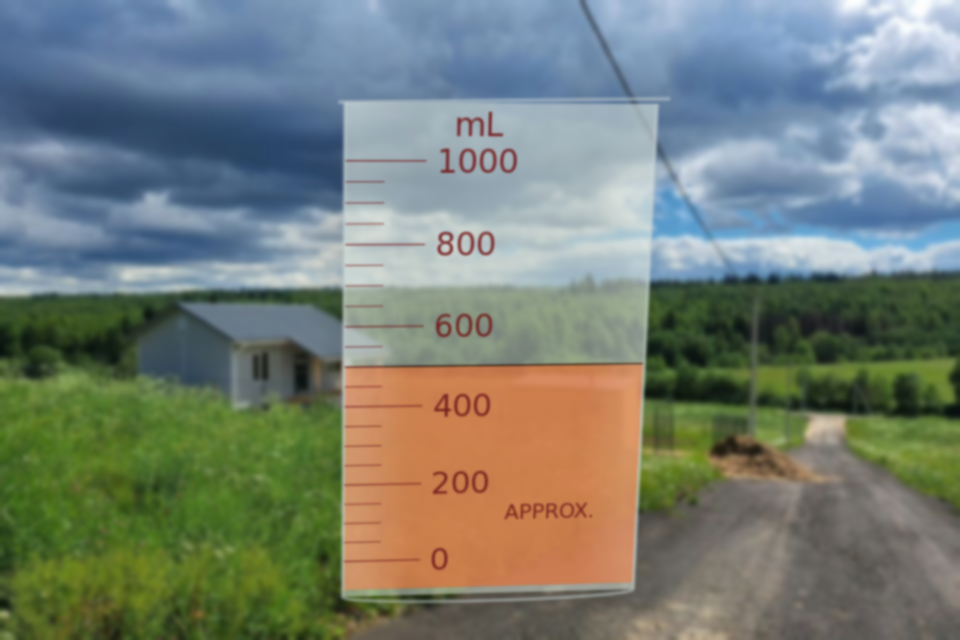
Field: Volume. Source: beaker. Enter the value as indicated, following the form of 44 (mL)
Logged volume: 500 (mL)
